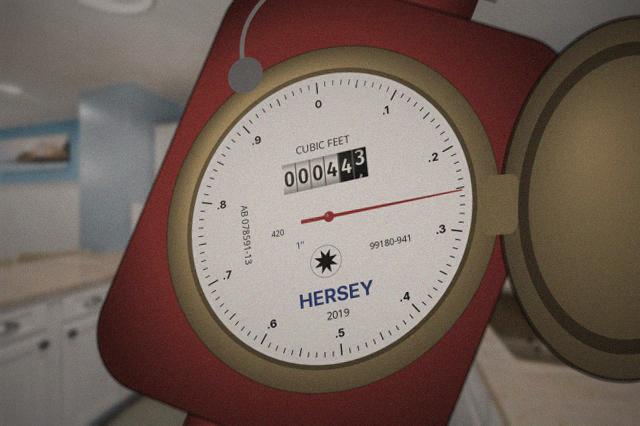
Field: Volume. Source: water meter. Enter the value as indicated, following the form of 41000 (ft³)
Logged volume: 443.25 (ft³)
